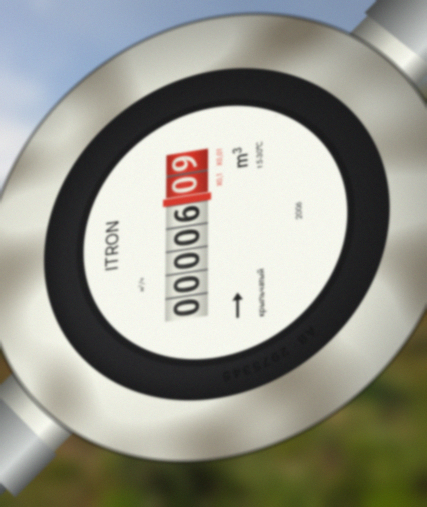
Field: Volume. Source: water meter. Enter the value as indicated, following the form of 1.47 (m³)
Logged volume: 6.09 (m³)
